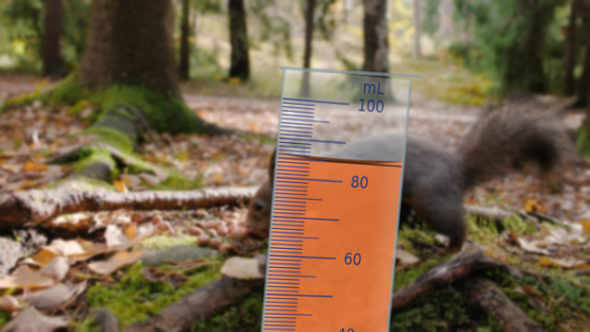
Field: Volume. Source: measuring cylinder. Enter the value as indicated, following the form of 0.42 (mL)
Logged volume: 85 (mL)
